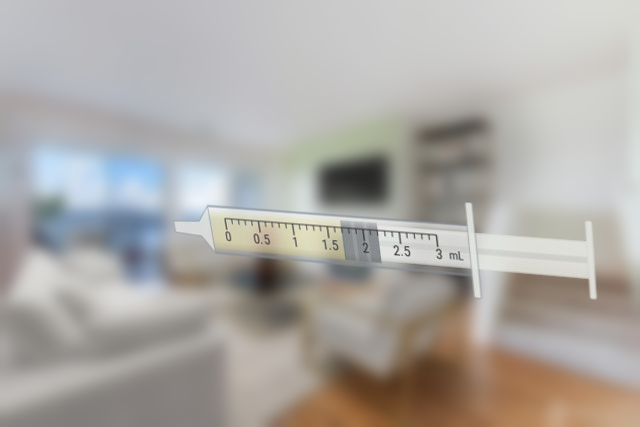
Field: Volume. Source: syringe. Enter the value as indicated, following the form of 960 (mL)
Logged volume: 1.7 (mL)
